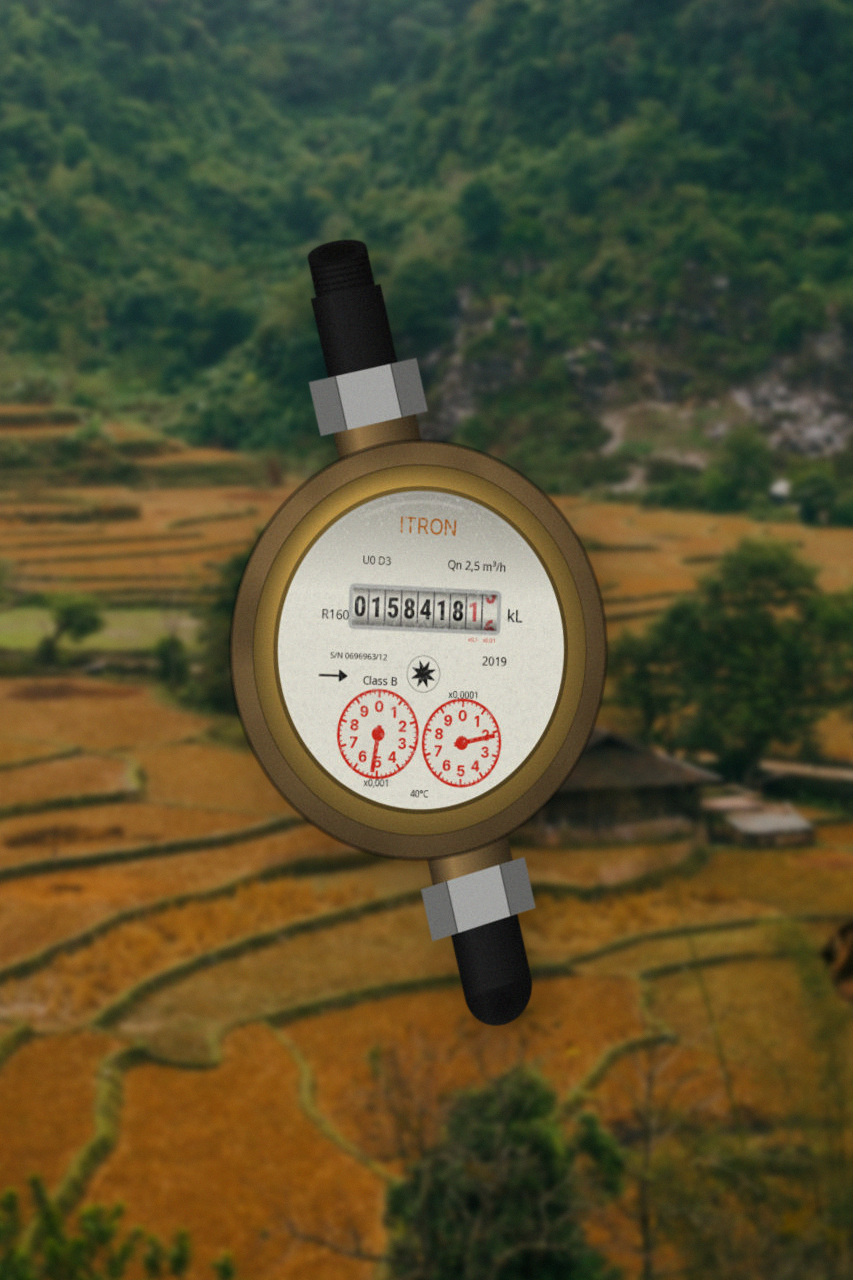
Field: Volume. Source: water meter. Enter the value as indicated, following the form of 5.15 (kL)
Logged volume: 158418.1552 (kL)
